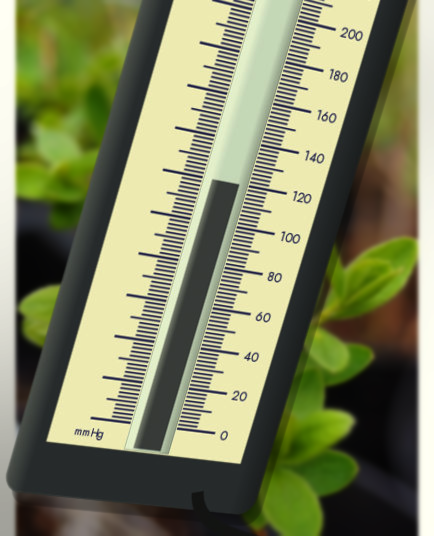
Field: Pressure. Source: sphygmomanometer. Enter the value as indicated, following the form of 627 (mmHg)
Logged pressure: 120 (mmHg)
